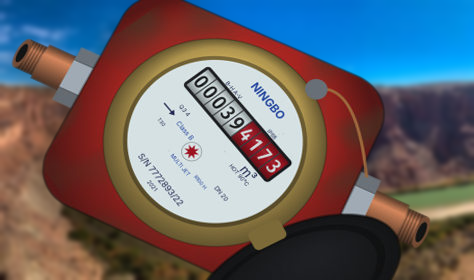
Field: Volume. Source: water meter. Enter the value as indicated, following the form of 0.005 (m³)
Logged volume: 39.4173 (m³)
